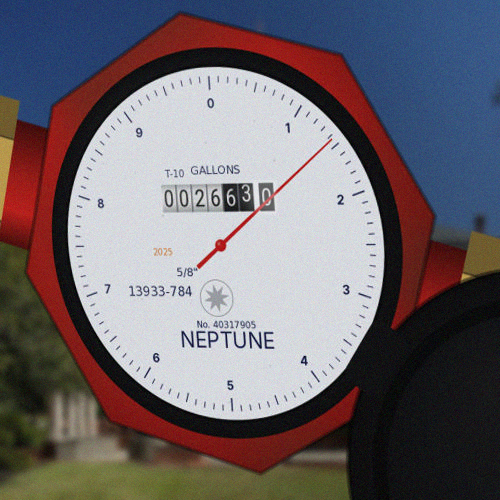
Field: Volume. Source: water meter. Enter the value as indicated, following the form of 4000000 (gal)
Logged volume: 26631.4 (gal)
